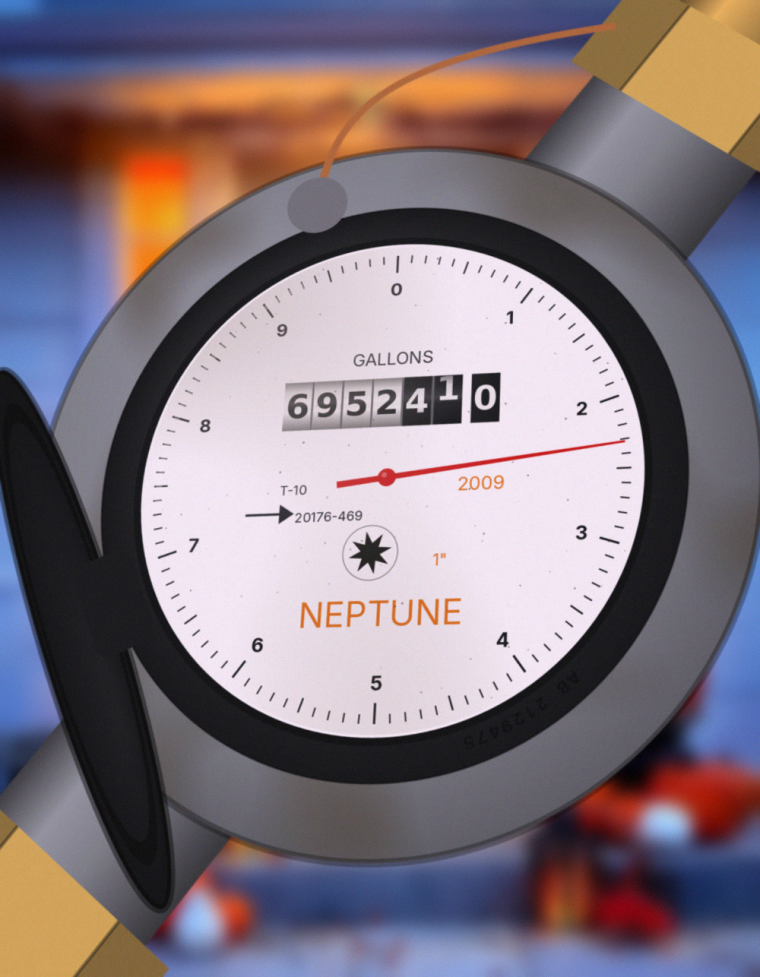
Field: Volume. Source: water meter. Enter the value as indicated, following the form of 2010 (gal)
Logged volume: 6952412.3 (gal)
